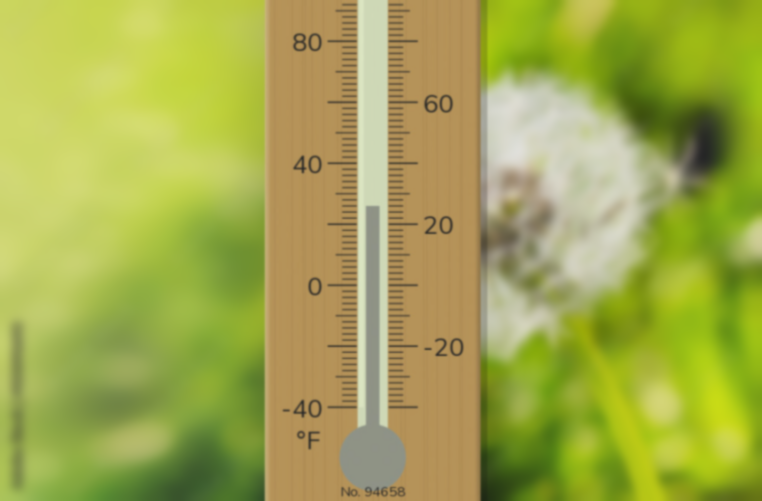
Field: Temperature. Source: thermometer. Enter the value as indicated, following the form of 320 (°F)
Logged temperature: 26 (°F)
